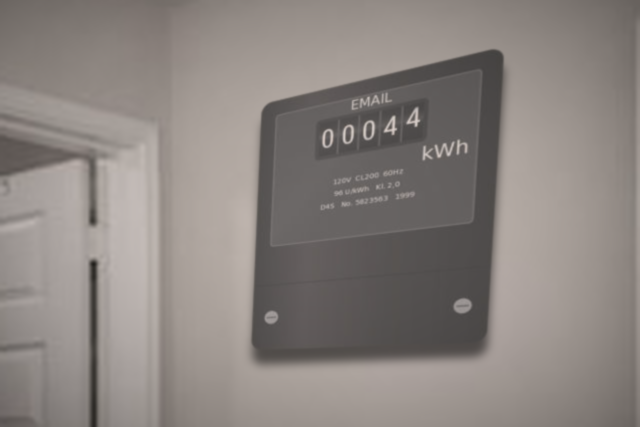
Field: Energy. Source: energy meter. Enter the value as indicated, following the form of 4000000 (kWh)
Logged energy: 44 (kWh)
